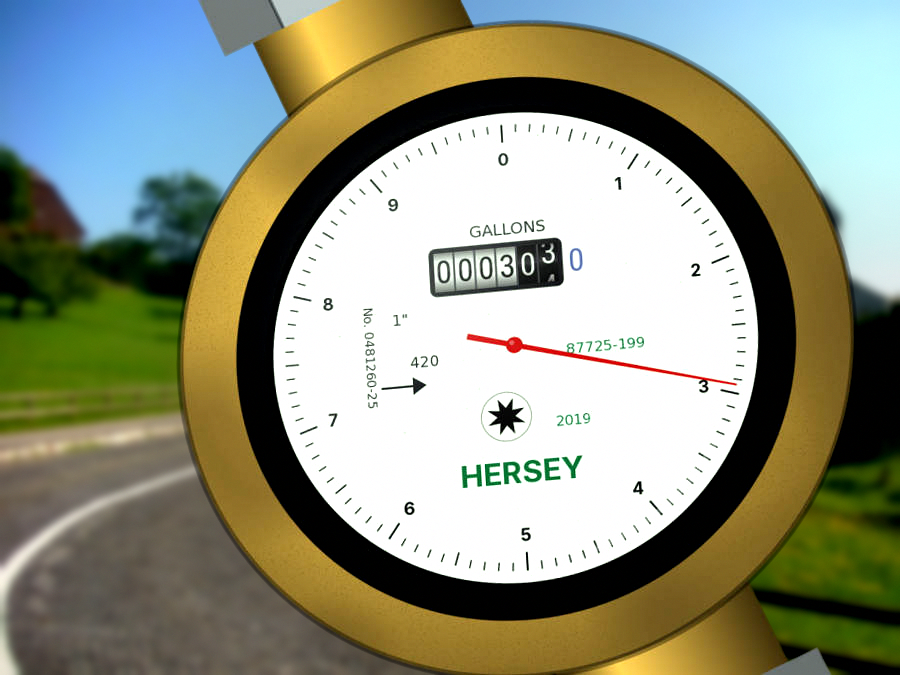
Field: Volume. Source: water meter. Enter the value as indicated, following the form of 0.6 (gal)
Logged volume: 3032.9 (gal)
